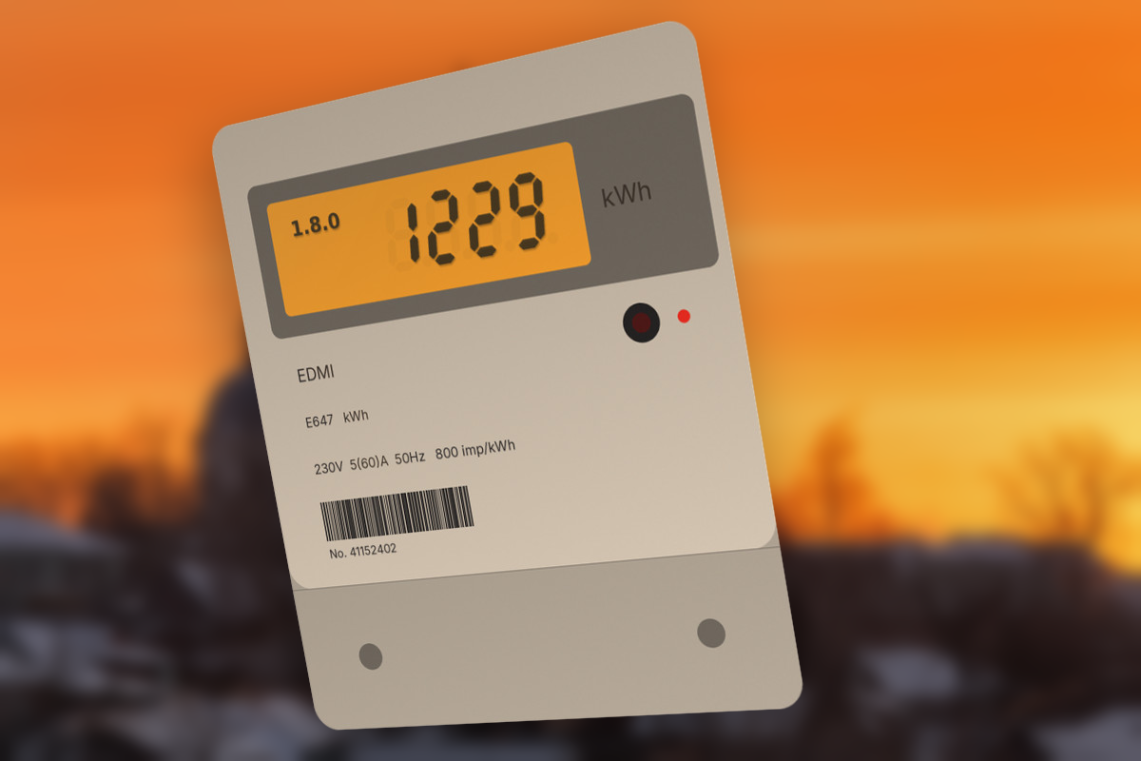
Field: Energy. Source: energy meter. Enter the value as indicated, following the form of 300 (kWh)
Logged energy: 1229 (kWh)
